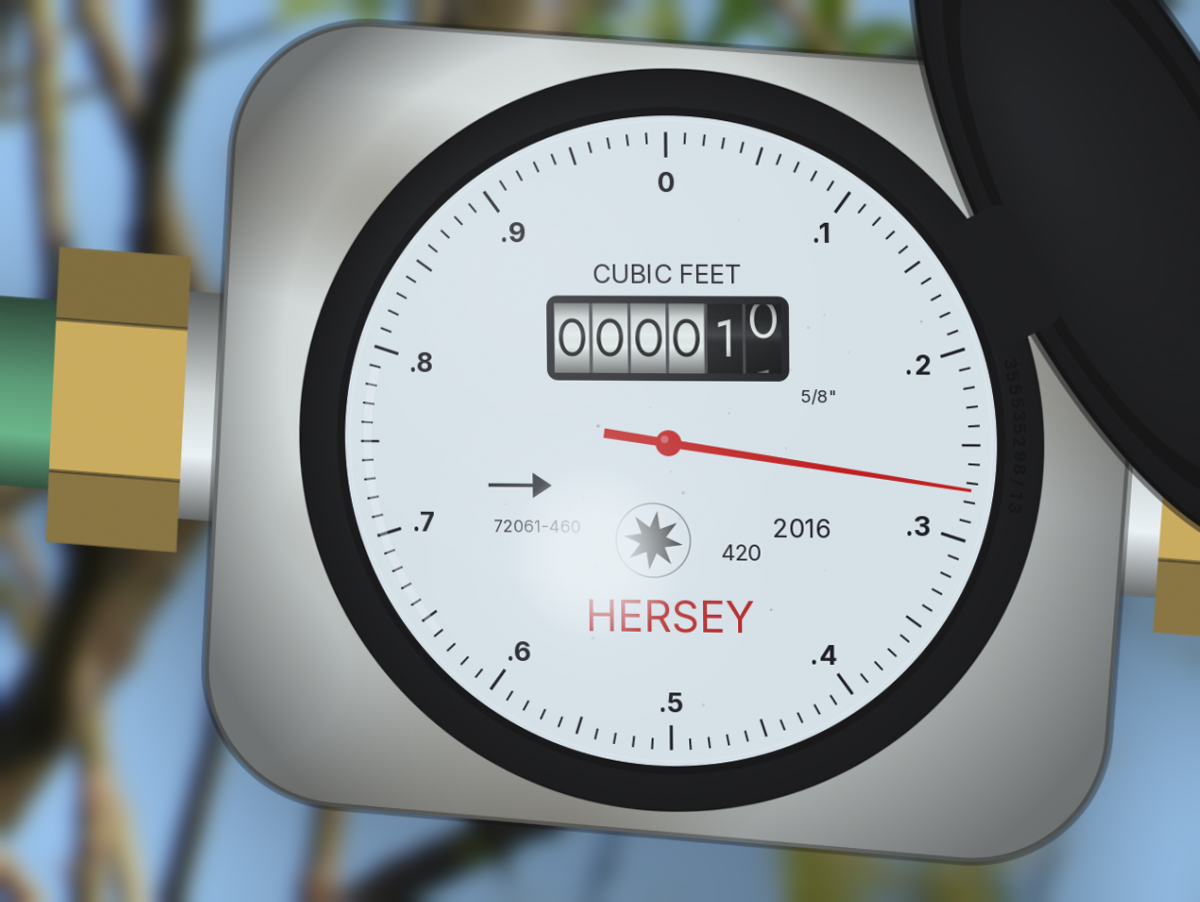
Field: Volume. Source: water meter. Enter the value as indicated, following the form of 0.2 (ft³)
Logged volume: 10.27 (ft³)
